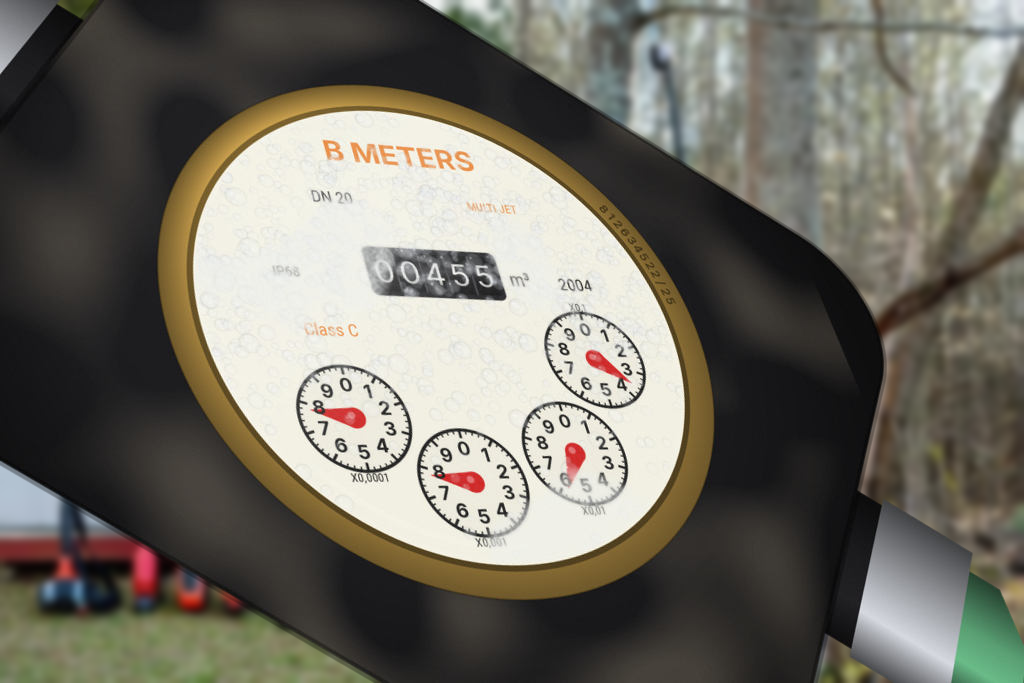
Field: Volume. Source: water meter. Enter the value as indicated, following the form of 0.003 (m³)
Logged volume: 455.3577 (m³)
